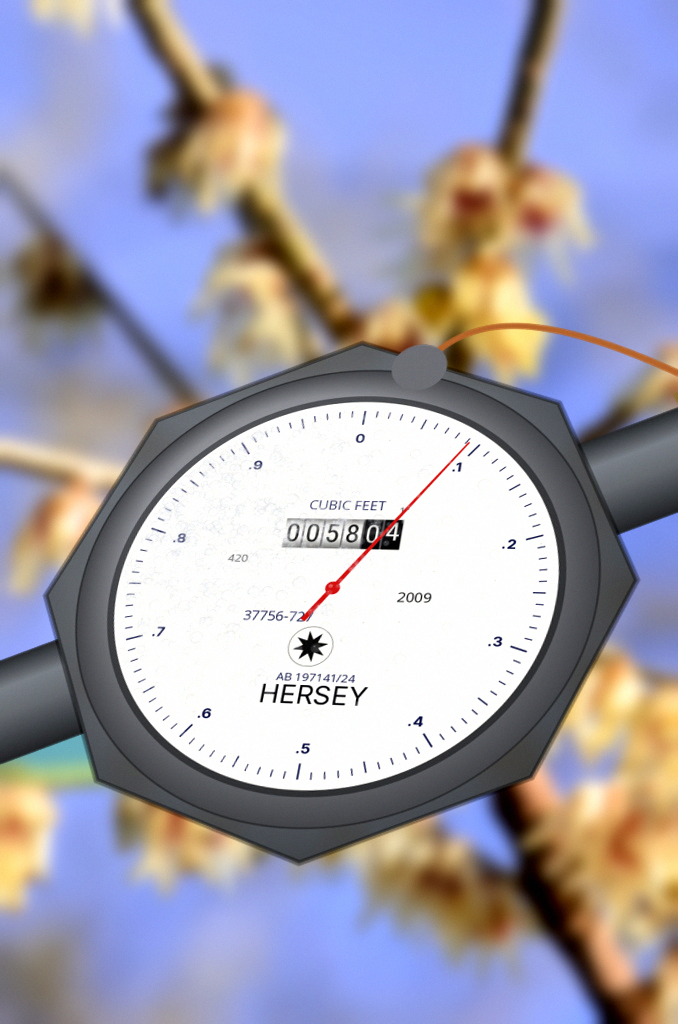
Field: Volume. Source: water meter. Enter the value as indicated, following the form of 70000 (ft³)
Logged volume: 5804.09 (ft³)
